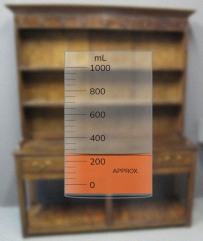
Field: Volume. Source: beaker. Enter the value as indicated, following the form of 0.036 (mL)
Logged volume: 250 (mL)
